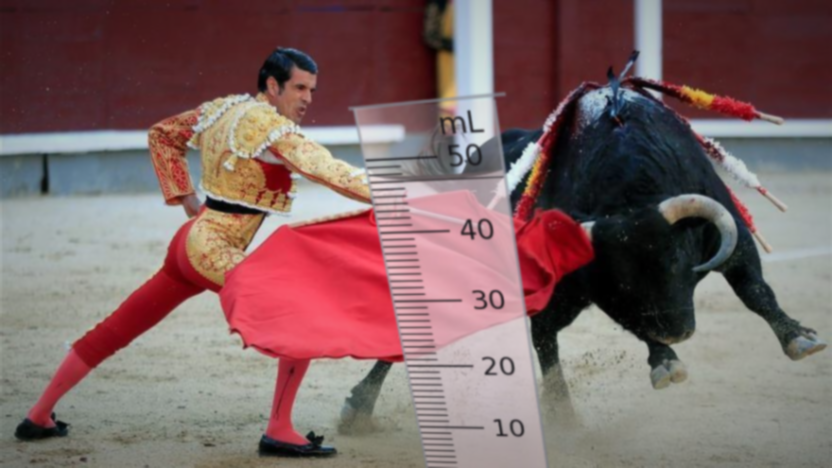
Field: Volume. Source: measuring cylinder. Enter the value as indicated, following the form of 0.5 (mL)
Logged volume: 47 (mL)
